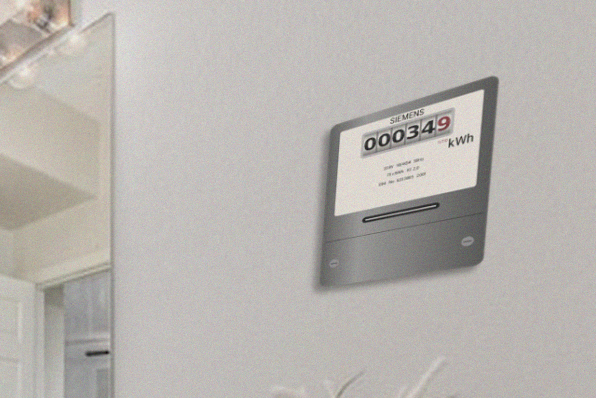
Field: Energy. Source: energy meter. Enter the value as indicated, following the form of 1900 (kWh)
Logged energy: 34.9 (kWh)
